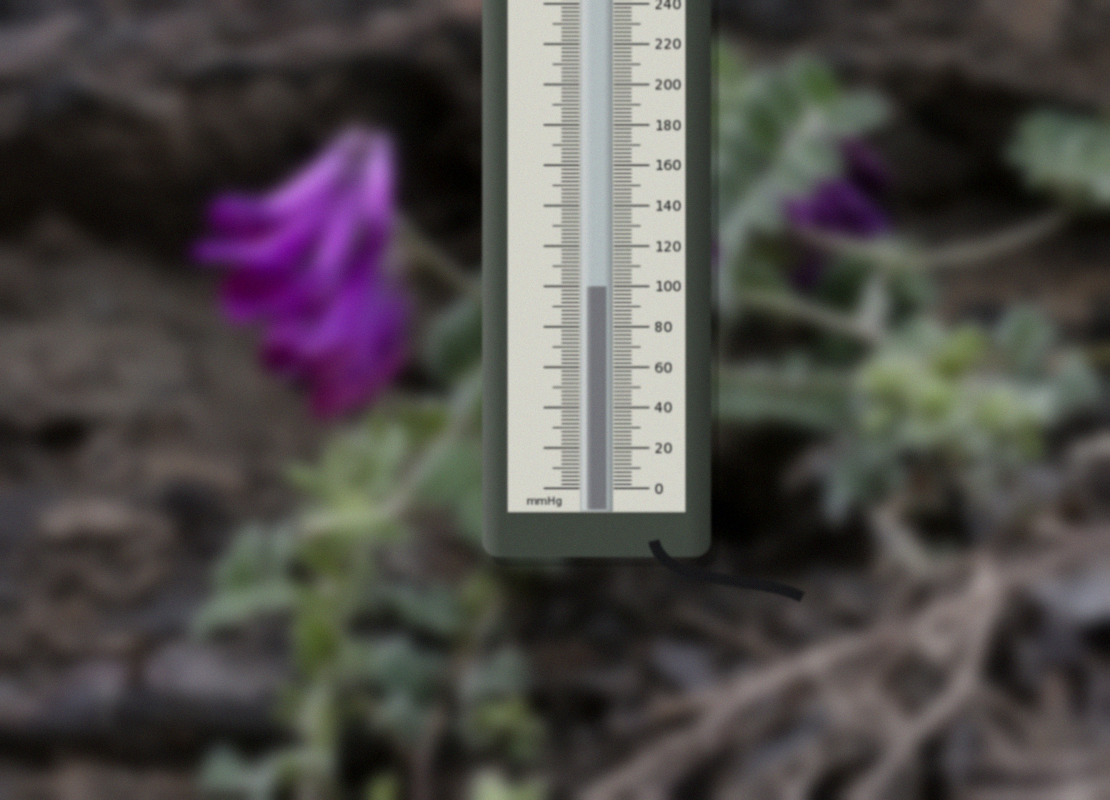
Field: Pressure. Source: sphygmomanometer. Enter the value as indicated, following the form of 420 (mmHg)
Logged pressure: 100 (mmHg)
